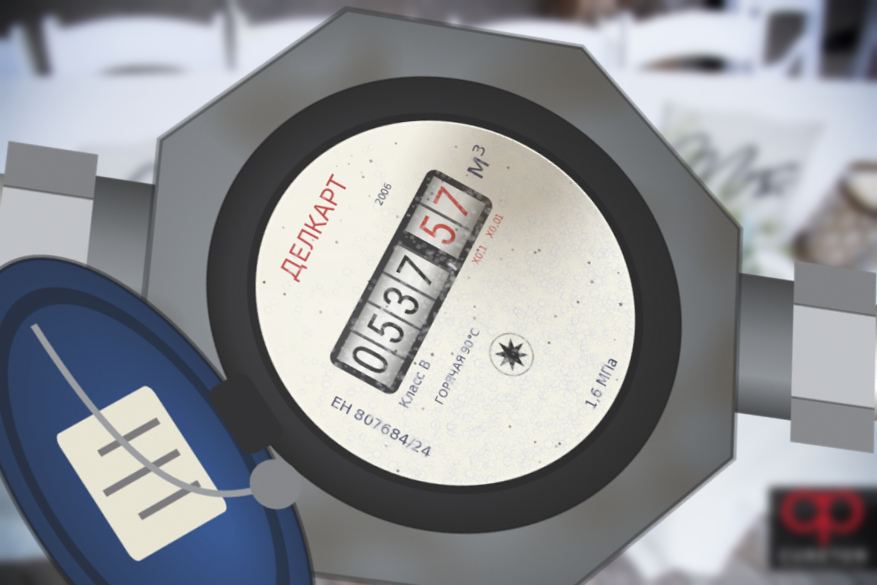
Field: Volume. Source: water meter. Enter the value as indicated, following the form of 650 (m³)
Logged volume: 537.57 (m³)
